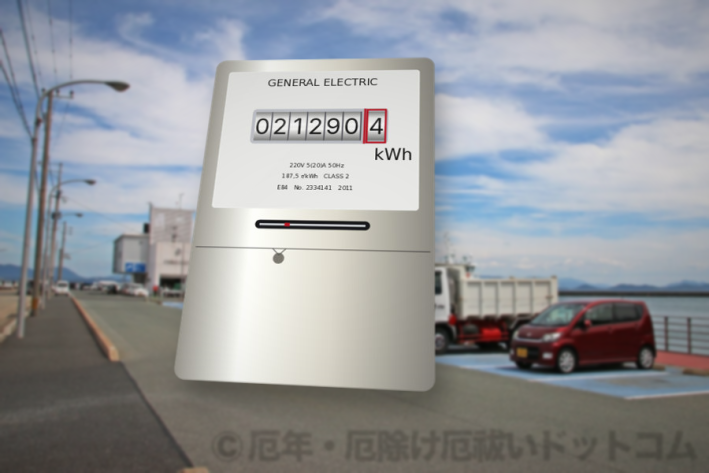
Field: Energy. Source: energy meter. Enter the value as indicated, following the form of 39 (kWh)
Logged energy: 21290.4 (kWh)
